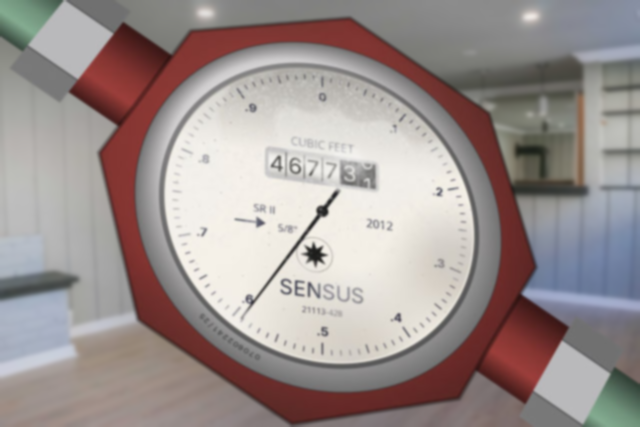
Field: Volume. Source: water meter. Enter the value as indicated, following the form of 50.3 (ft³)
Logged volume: 467730.59 (ft³)
